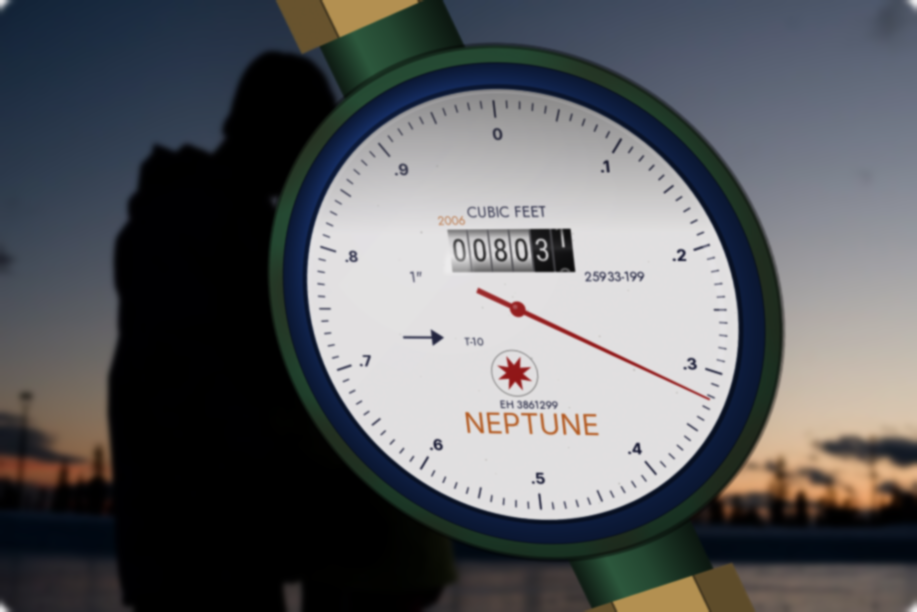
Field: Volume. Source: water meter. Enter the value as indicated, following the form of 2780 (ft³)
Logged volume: 8031.32 (ft³)
